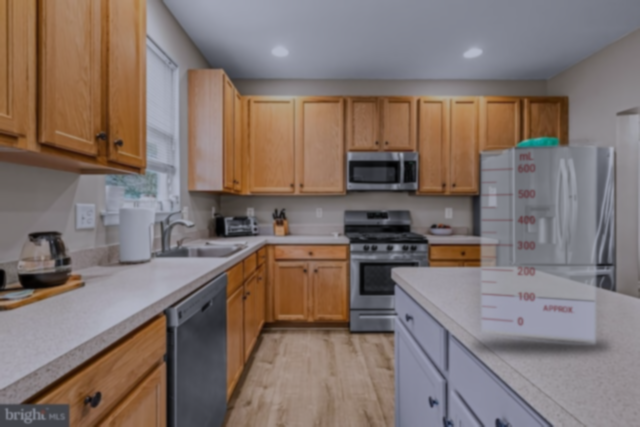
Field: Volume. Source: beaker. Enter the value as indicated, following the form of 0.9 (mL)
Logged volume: 100 (mL)
